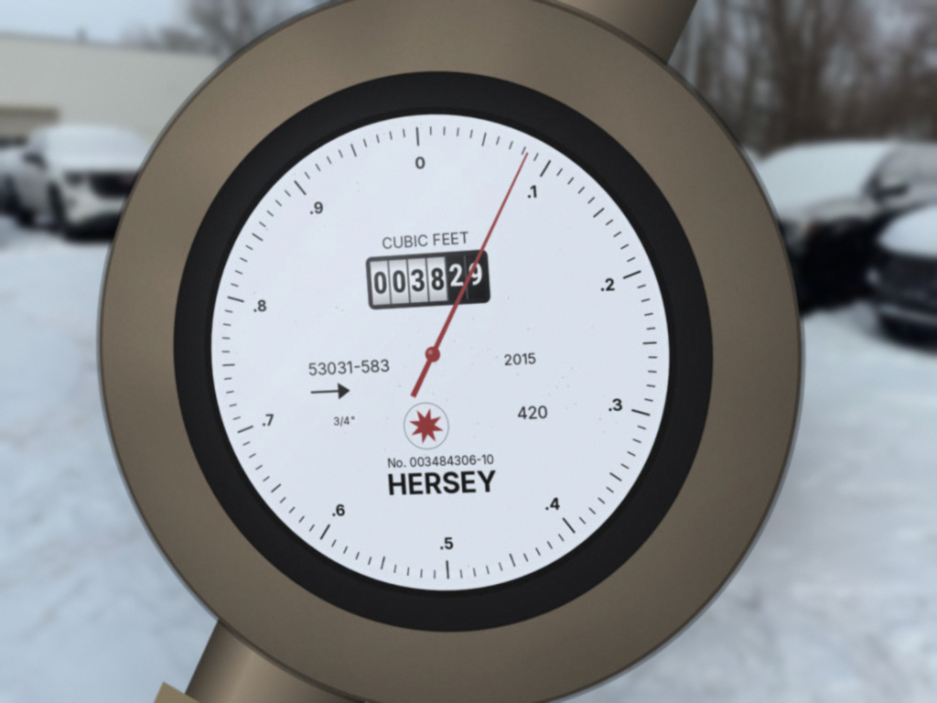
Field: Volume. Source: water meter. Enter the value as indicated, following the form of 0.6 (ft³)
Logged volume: 3829.08 (ft³)
